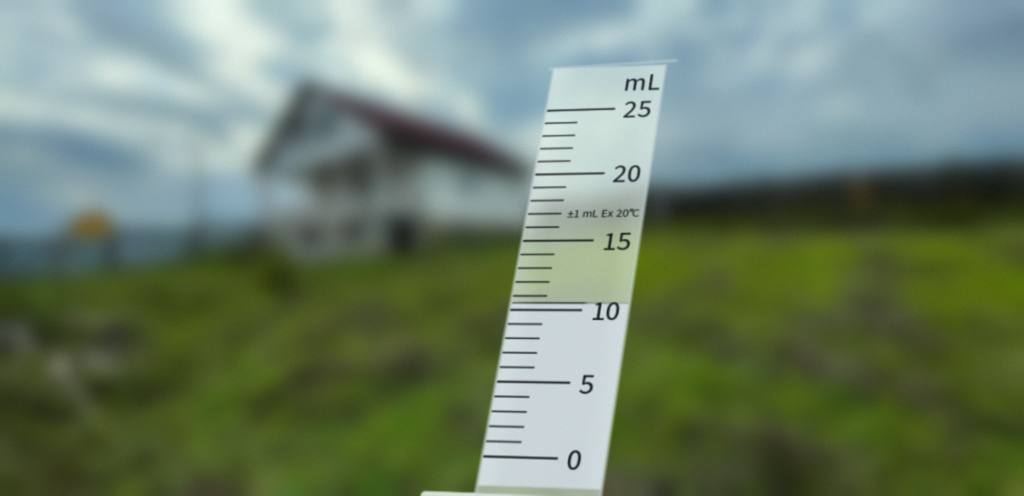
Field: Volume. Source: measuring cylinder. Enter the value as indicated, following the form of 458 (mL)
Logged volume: 10.5 (mL)
